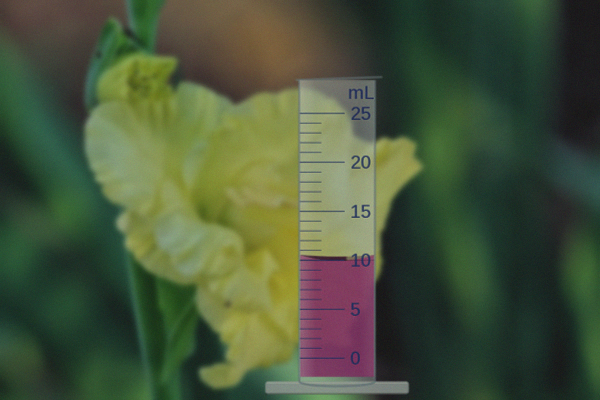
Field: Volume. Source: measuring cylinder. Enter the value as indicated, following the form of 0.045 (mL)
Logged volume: 10 (mL)
